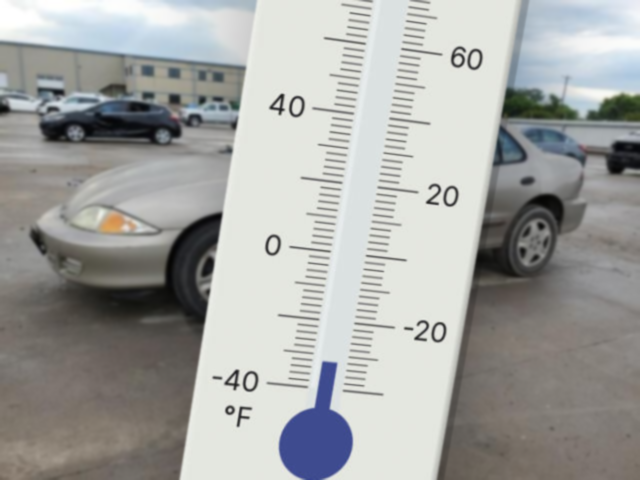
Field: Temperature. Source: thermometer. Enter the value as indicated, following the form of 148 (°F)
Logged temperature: -32 (°F)
